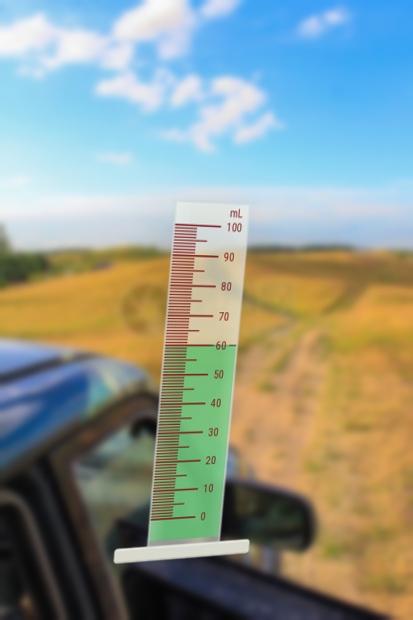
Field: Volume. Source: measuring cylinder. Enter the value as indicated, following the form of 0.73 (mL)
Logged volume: 60 (mL)
